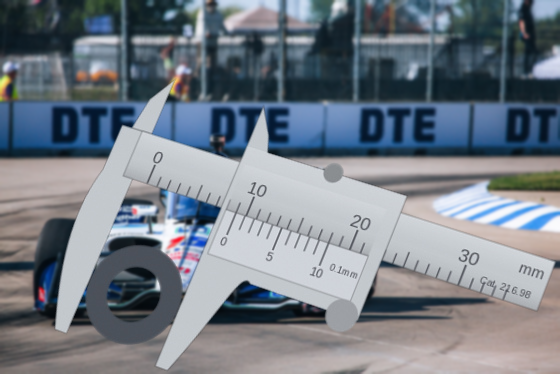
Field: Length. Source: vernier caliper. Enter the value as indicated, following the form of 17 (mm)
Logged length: 9.0 (mm)
